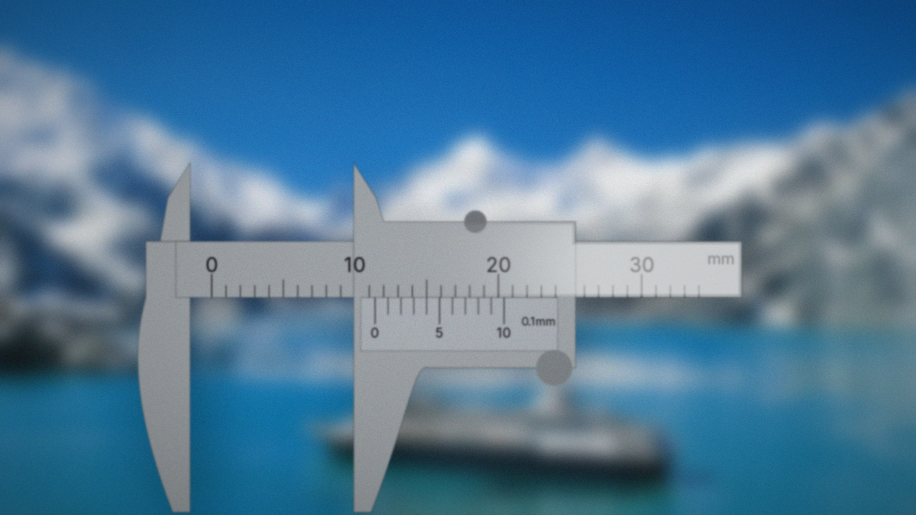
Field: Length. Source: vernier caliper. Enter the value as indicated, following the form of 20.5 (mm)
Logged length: 11.4 (mm)
